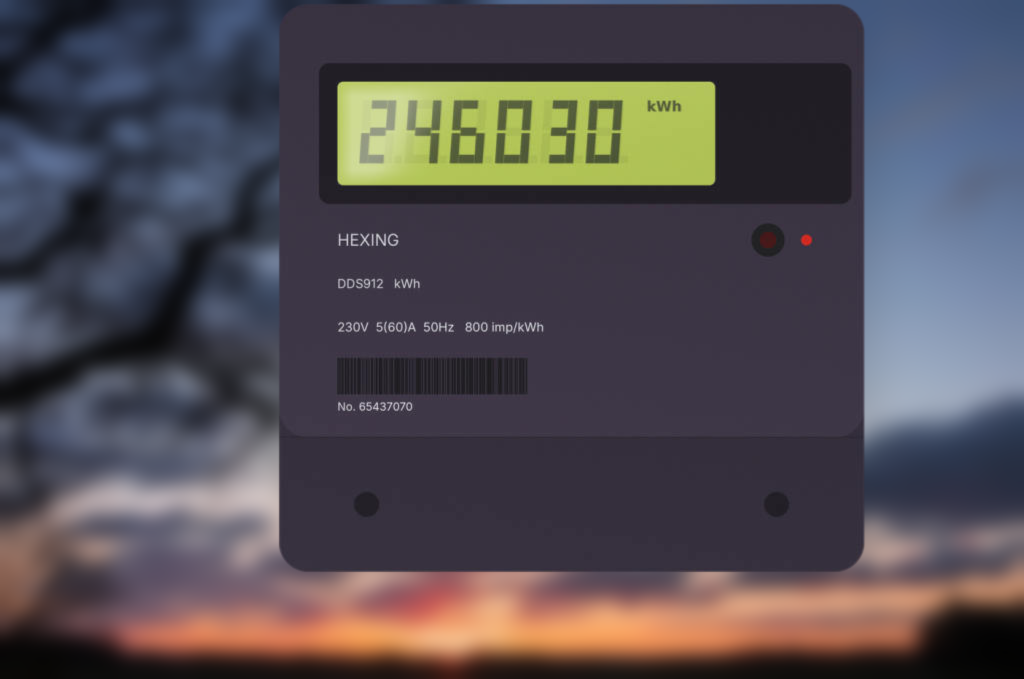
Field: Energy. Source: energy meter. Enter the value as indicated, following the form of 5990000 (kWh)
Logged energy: 246030 (kWh)
